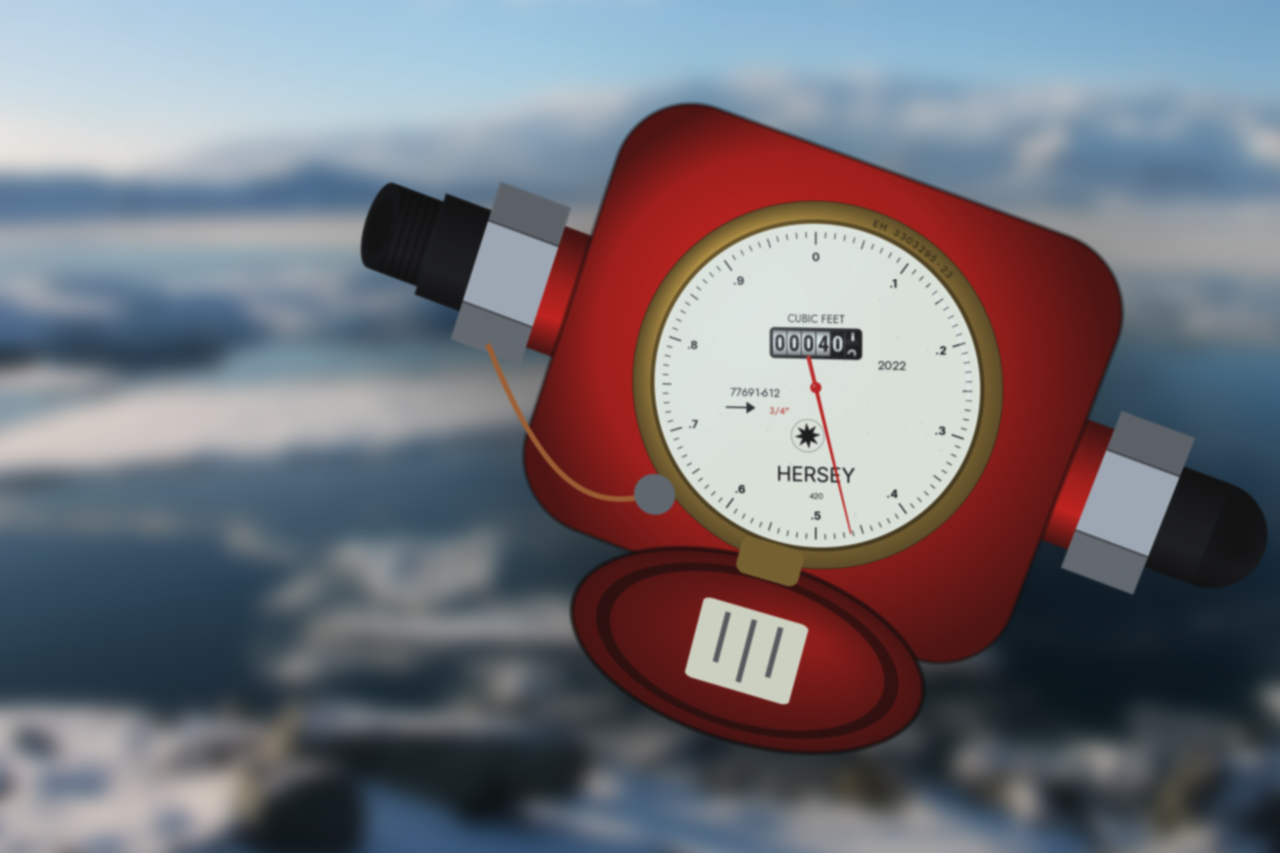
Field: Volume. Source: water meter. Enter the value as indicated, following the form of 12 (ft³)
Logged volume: 401.46 (ft³)
